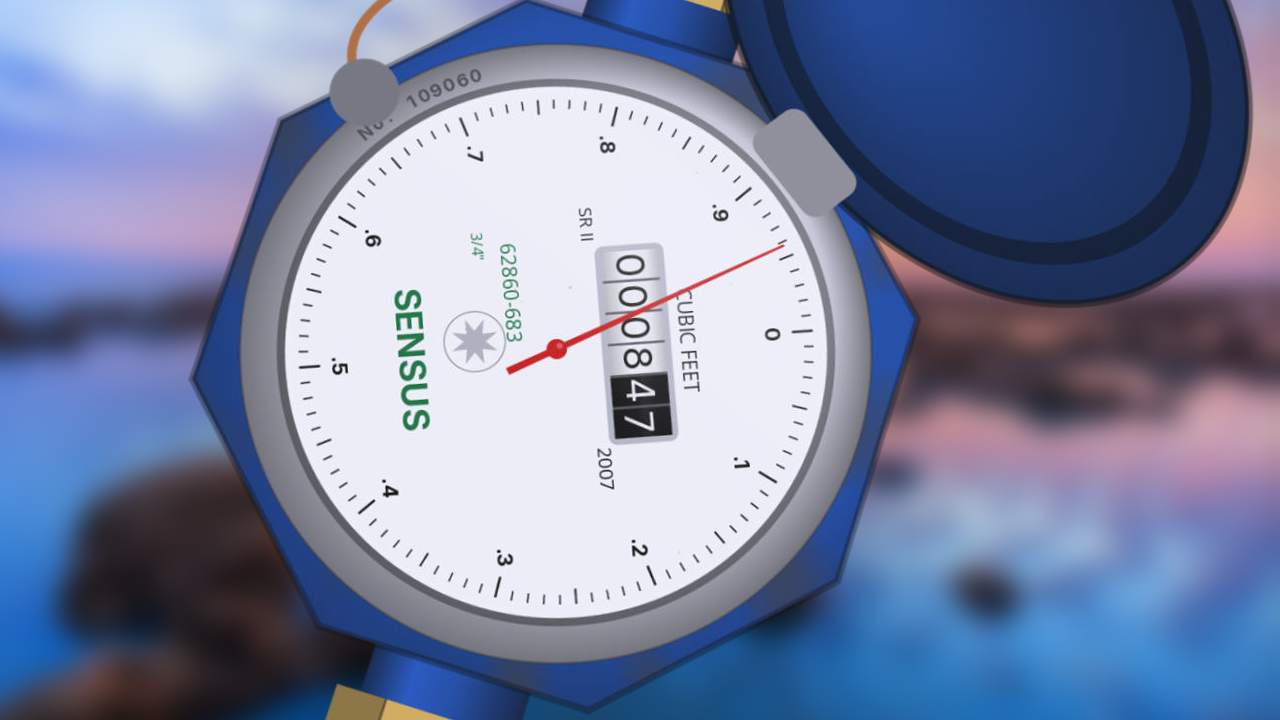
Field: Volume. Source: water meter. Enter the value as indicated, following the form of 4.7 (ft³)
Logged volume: 846.94 (ft³)
